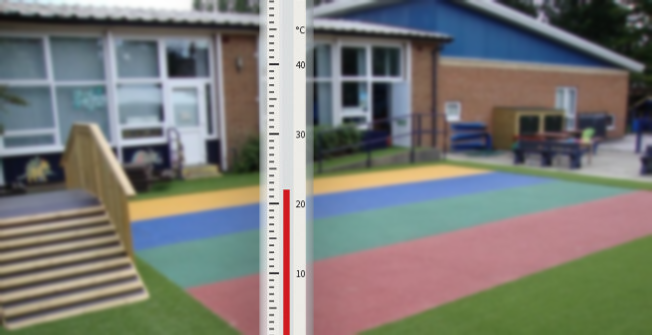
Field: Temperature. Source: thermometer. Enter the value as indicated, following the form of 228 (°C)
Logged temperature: 22 (°C)
